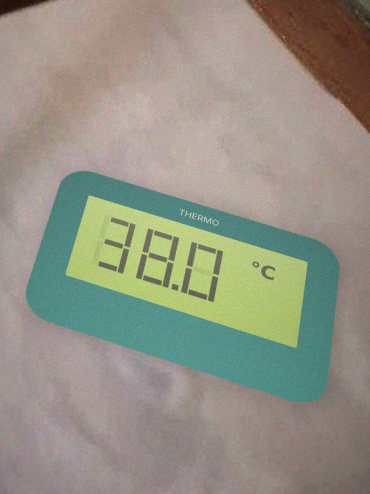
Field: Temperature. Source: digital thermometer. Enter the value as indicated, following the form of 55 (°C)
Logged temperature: 38.0 (°C)
